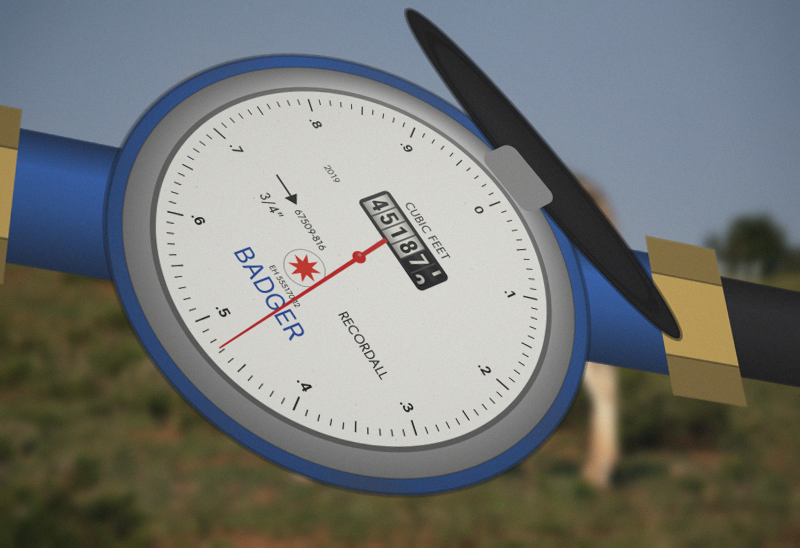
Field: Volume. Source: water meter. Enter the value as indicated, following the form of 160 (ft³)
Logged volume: 451871.47 (ft³)
